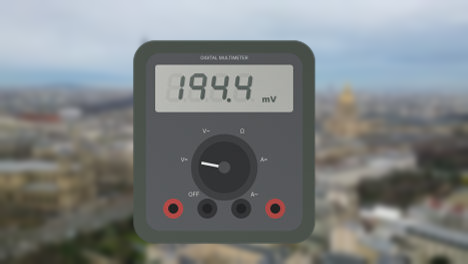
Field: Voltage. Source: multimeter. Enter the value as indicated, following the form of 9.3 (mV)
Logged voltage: 194.4 (mV)
